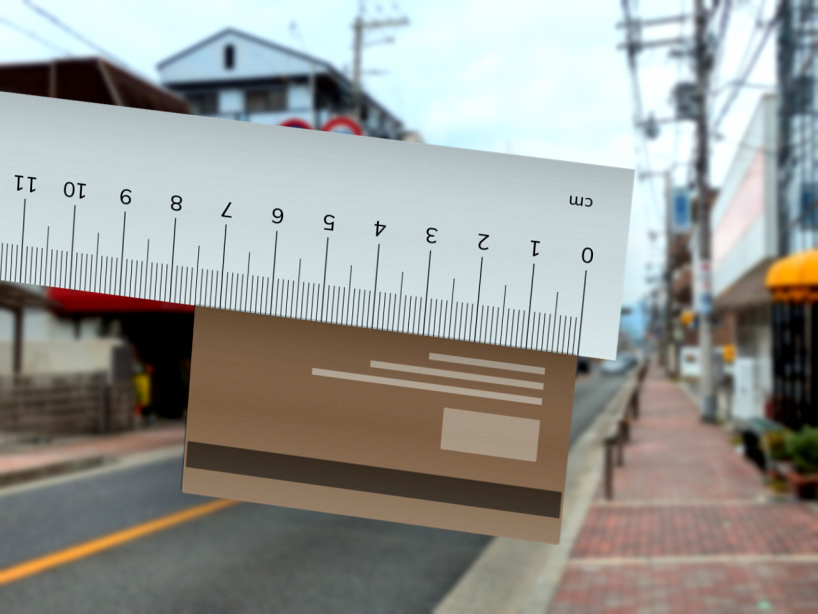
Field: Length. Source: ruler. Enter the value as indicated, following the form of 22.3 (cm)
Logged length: 7.5 (cm)
